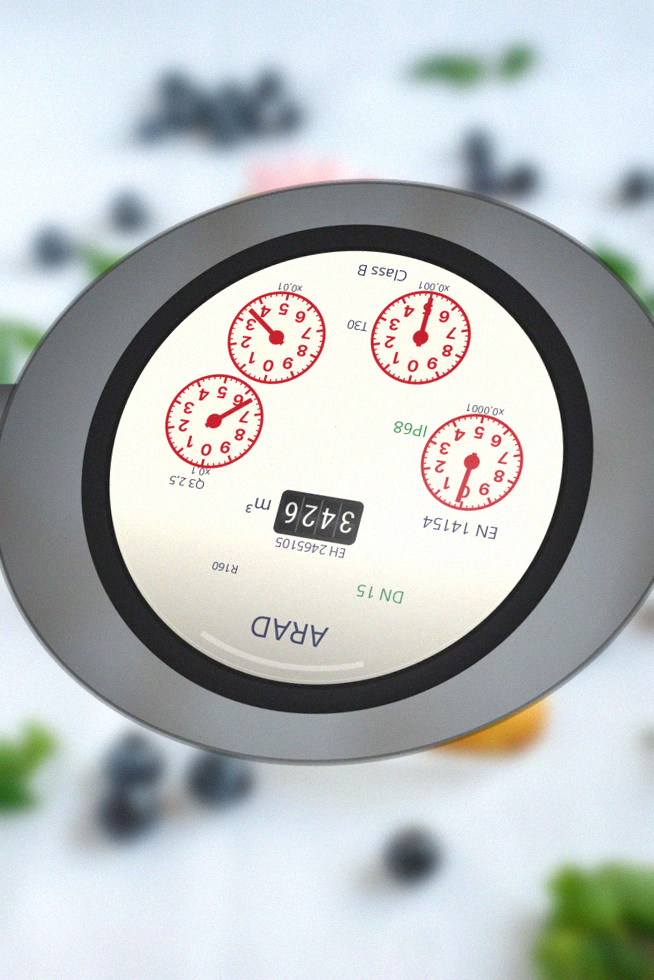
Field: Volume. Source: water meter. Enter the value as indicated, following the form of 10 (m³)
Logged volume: 3426.6350 (m³)
